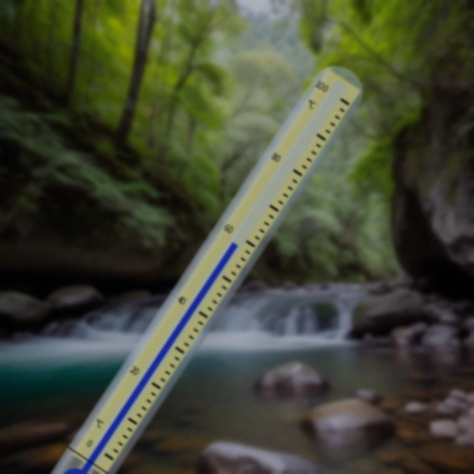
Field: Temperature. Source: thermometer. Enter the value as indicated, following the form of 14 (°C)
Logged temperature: 58 (°C)
